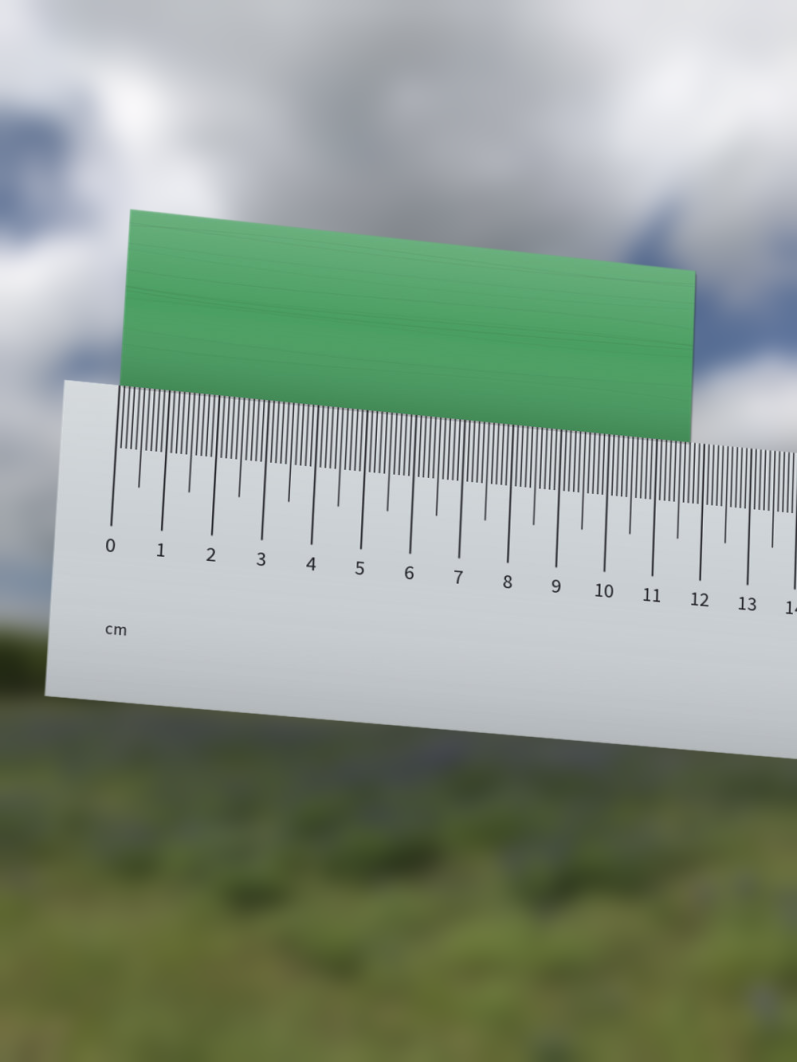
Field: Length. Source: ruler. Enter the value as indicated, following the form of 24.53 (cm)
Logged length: 11.7 (cm)
